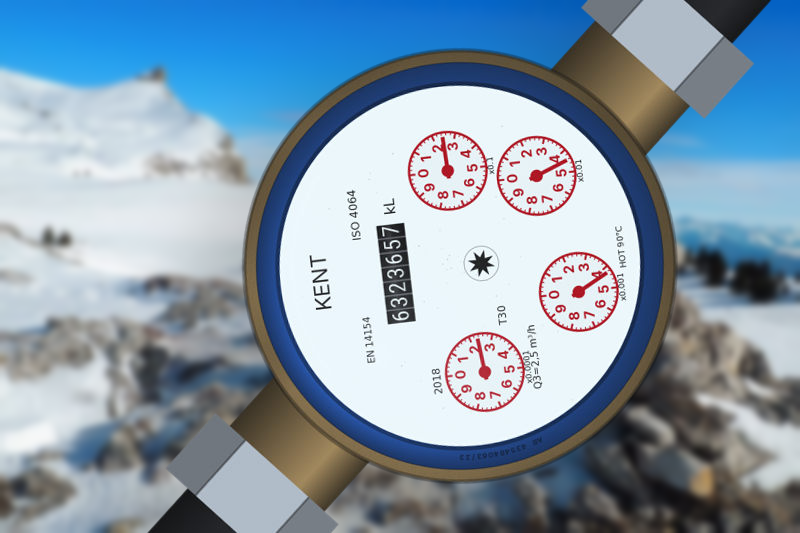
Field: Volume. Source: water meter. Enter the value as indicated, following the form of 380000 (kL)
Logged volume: 6323657.2442 (kL)
